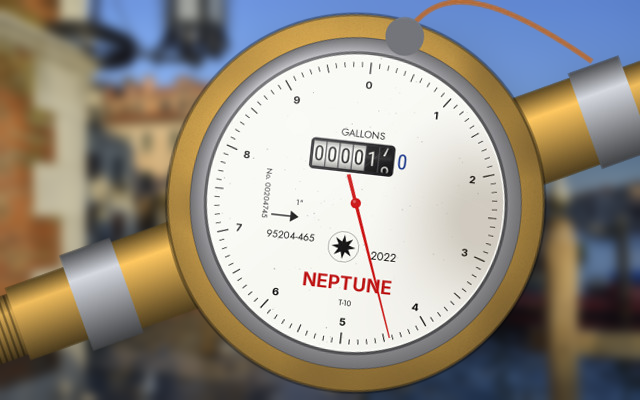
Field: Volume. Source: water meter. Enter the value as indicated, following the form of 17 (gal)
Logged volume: 174.4 (gal)
